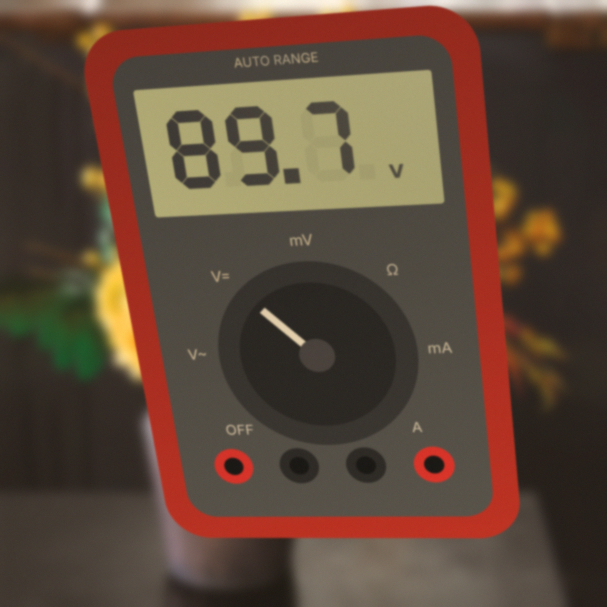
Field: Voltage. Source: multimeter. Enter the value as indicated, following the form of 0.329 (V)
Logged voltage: 89.7 (V)
